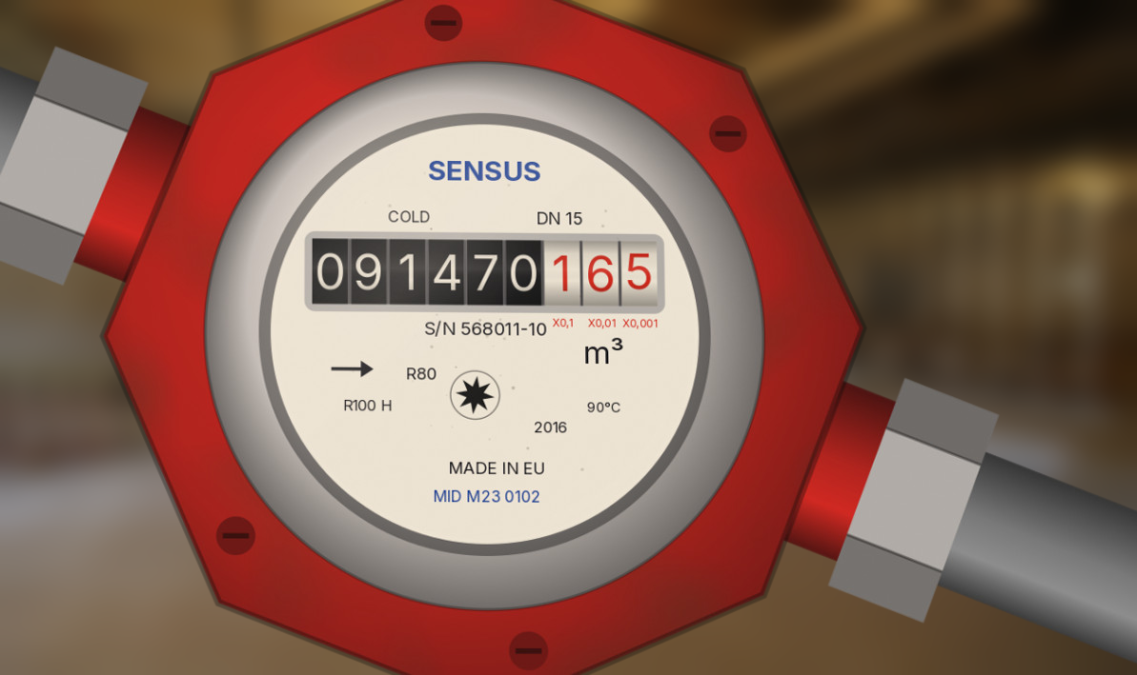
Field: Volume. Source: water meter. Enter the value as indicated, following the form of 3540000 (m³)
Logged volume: 91470.165 (m³)
